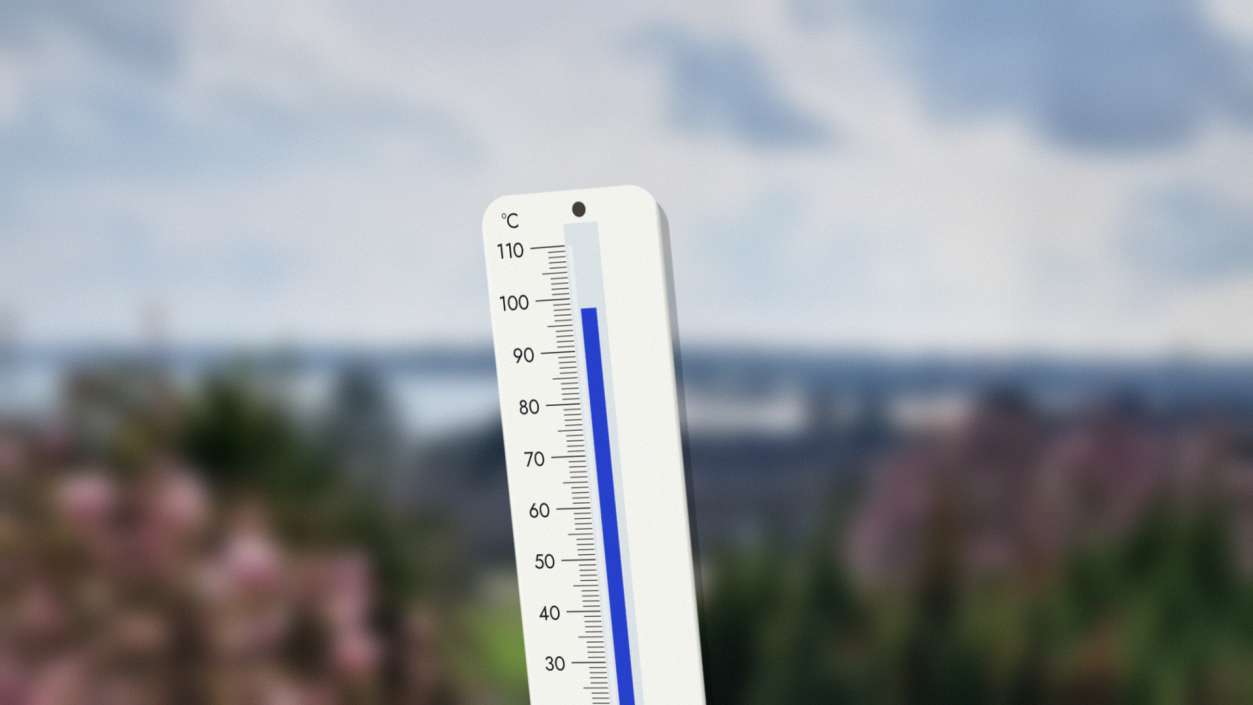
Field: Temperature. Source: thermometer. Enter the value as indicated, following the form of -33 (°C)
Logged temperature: 98 (°C)
